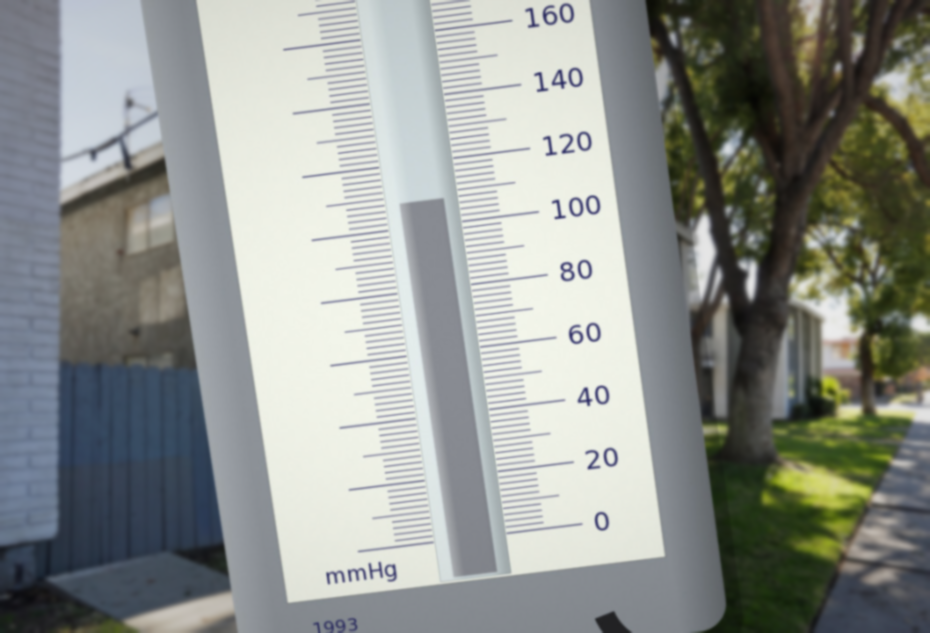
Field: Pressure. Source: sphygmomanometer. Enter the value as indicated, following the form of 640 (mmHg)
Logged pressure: 108 (mmHg)
